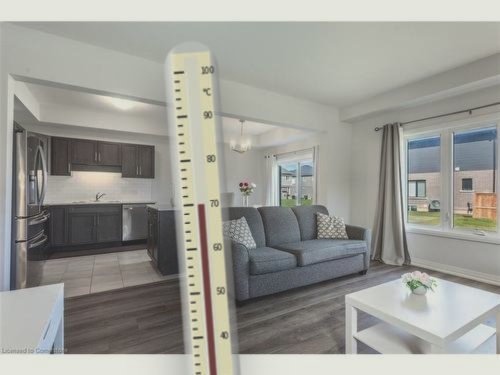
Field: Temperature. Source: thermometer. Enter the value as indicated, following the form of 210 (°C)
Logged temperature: 70 (°C)
